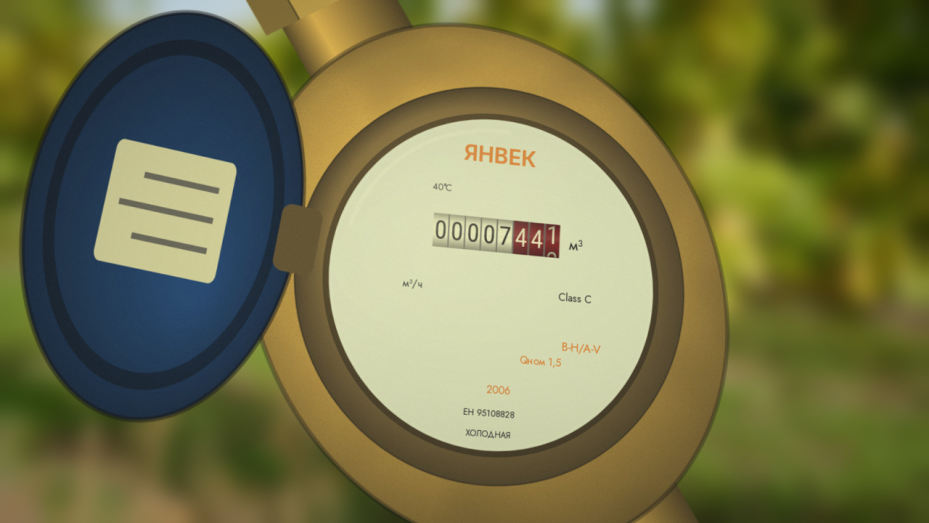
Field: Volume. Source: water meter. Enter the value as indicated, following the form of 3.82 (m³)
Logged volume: 7.441 (m³)
